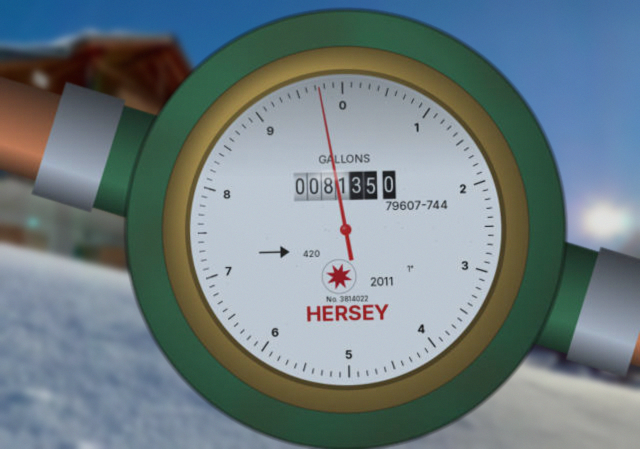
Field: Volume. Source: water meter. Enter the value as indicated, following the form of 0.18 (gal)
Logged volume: 81349.7 (gal)
